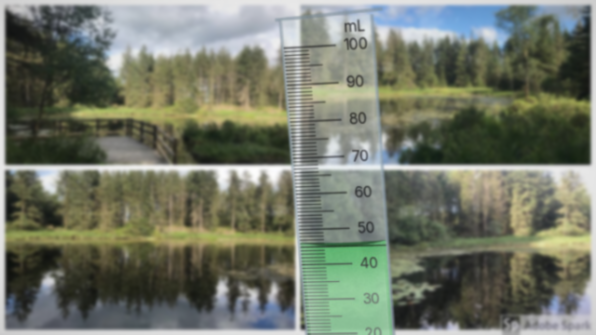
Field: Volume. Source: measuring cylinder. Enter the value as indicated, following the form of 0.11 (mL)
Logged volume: 45 (mL)
